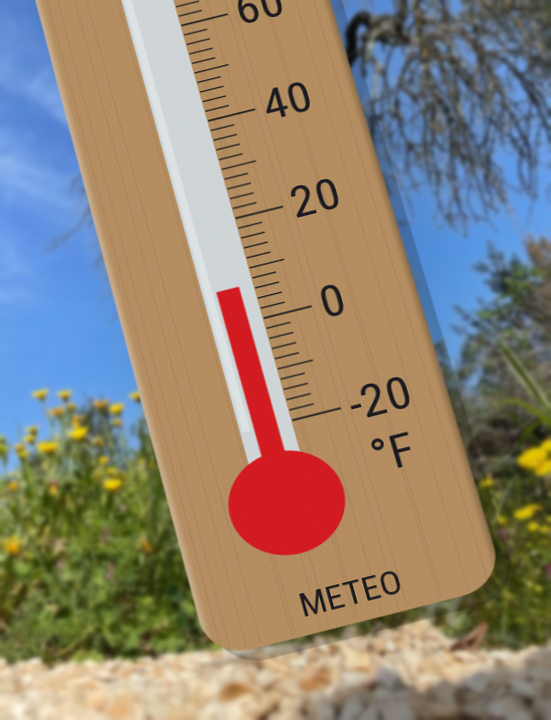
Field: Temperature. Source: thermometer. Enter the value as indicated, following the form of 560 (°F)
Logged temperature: 7 (°F)
